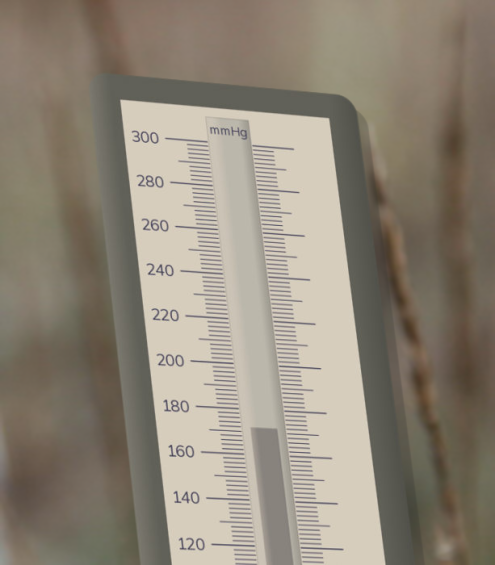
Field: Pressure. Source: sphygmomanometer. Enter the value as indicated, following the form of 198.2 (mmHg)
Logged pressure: 172 (mmHg)
